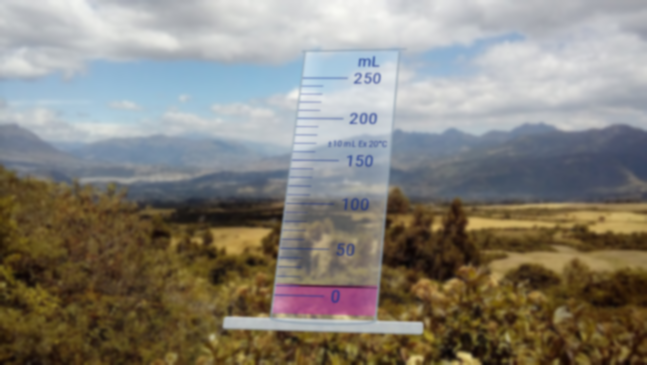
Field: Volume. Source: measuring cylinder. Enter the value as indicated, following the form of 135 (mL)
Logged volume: 10 (mL)
